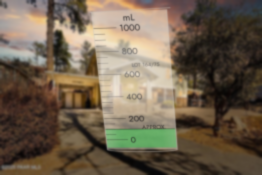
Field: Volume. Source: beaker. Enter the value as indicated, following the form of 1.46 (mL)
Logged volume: 100 (mL)
